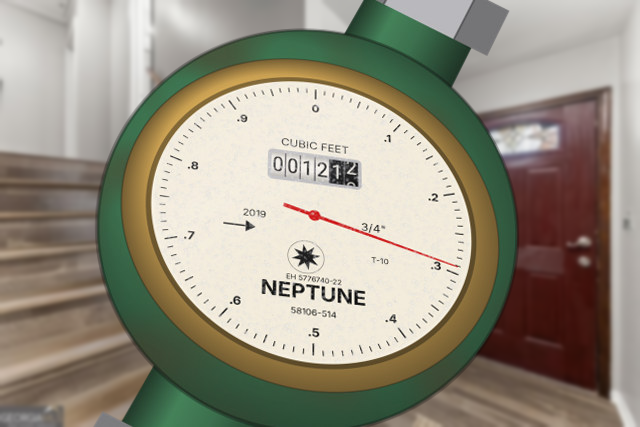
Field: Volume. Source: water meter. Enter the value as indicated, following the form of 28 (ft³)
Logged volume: 1212.29 (ft³)
